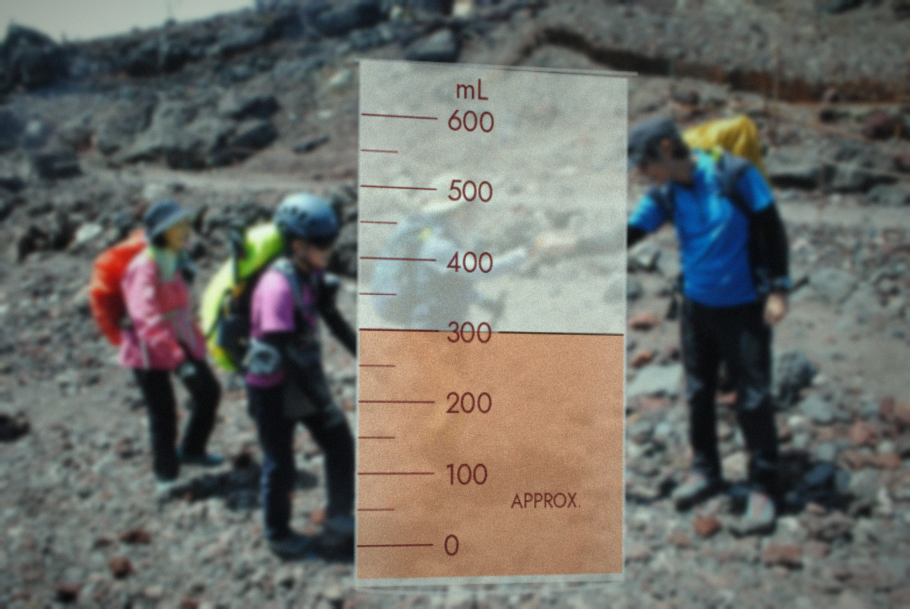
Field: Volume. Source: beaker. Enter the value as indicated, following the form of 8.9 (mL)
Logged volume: 300 (mL)
